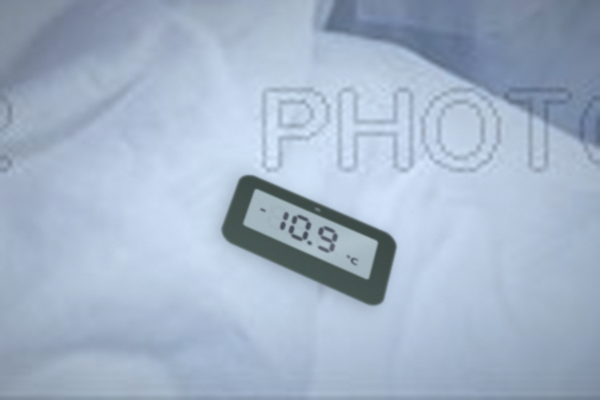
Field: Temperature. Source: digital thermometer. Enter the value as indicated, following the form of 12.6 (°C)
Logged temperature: -10.9 (°C)
